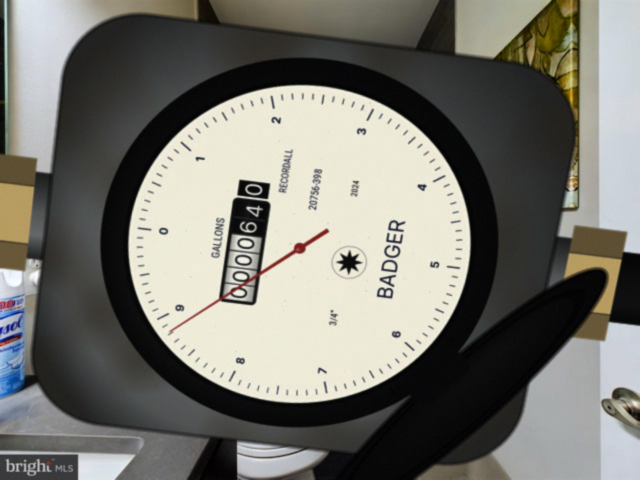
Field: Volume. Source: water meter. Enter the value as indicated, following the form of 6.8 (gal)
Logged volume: 638.8 (gal)
